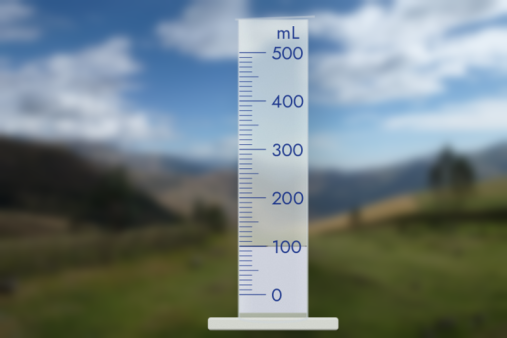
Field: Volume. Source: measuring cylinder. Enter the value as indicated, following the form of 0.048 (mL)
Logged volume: 100 (mL)
